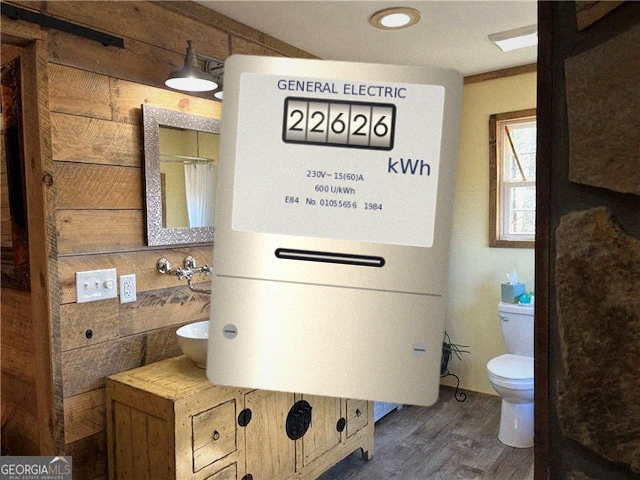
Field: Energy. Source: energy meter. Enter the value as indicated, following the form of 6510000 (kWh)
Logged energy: 22626 (kWh)
